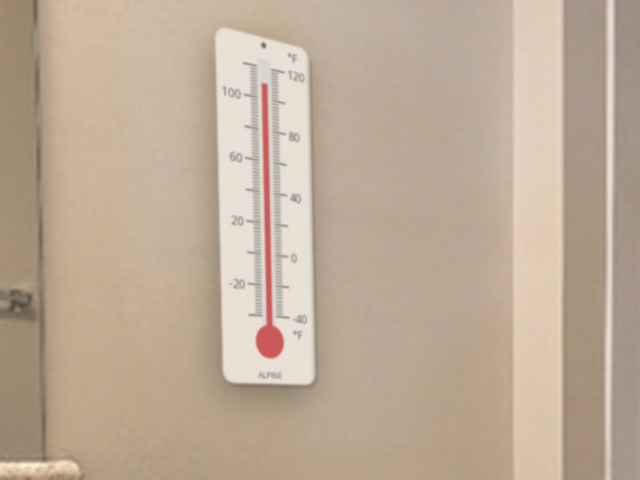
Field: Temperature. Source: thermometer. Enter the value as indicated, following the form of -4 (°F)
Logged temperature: 110 (°F)
